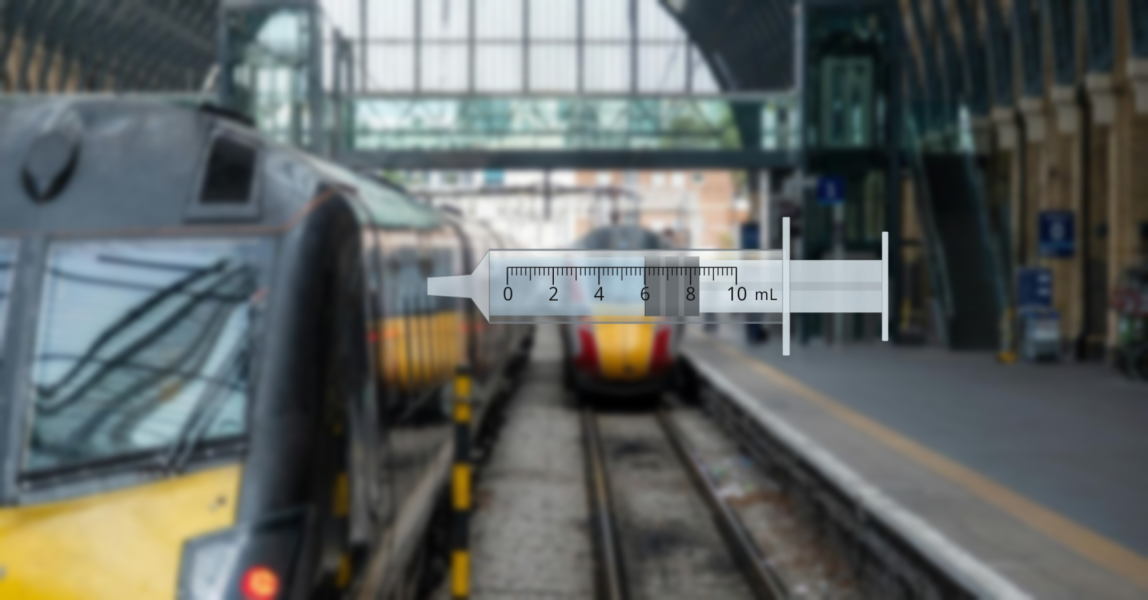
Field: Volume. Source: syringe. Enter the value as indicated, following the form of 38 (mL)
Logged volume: 6 (mL)
